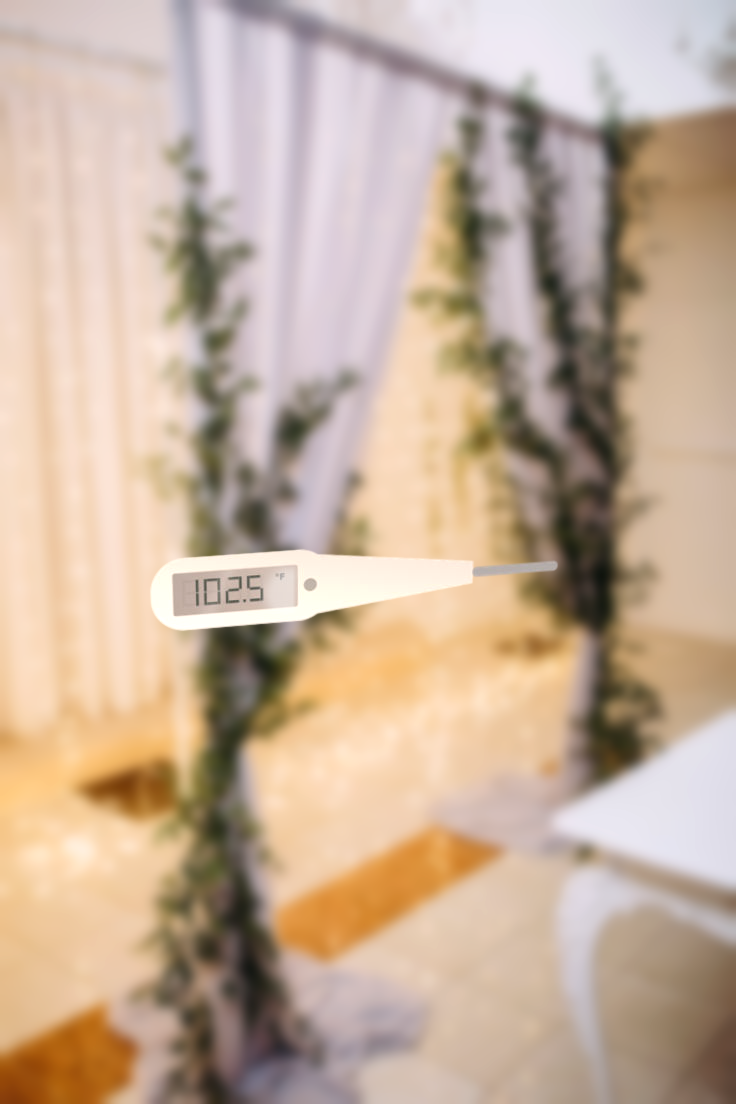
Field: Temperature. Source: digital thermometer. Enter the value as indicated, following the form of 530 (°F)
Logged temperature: 102.5 (°F)
